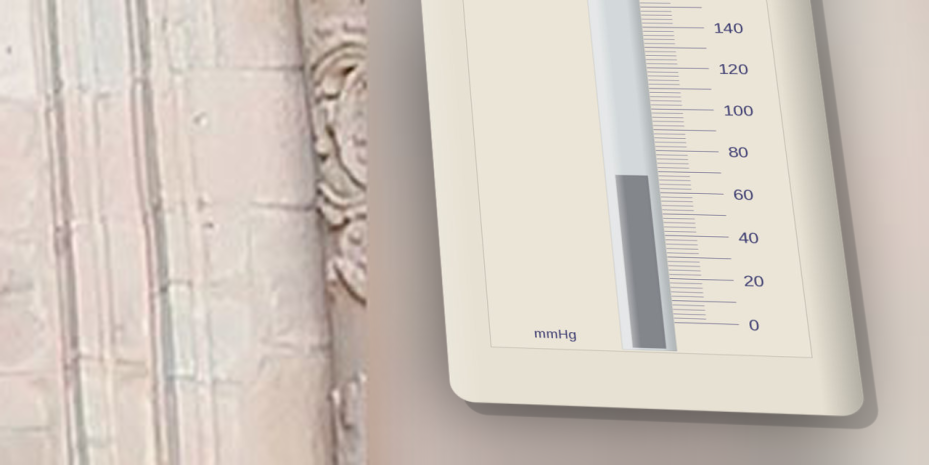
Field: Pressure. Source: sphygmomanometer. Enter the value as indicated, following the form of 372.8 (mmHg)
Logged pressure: 68 (mmHg)
